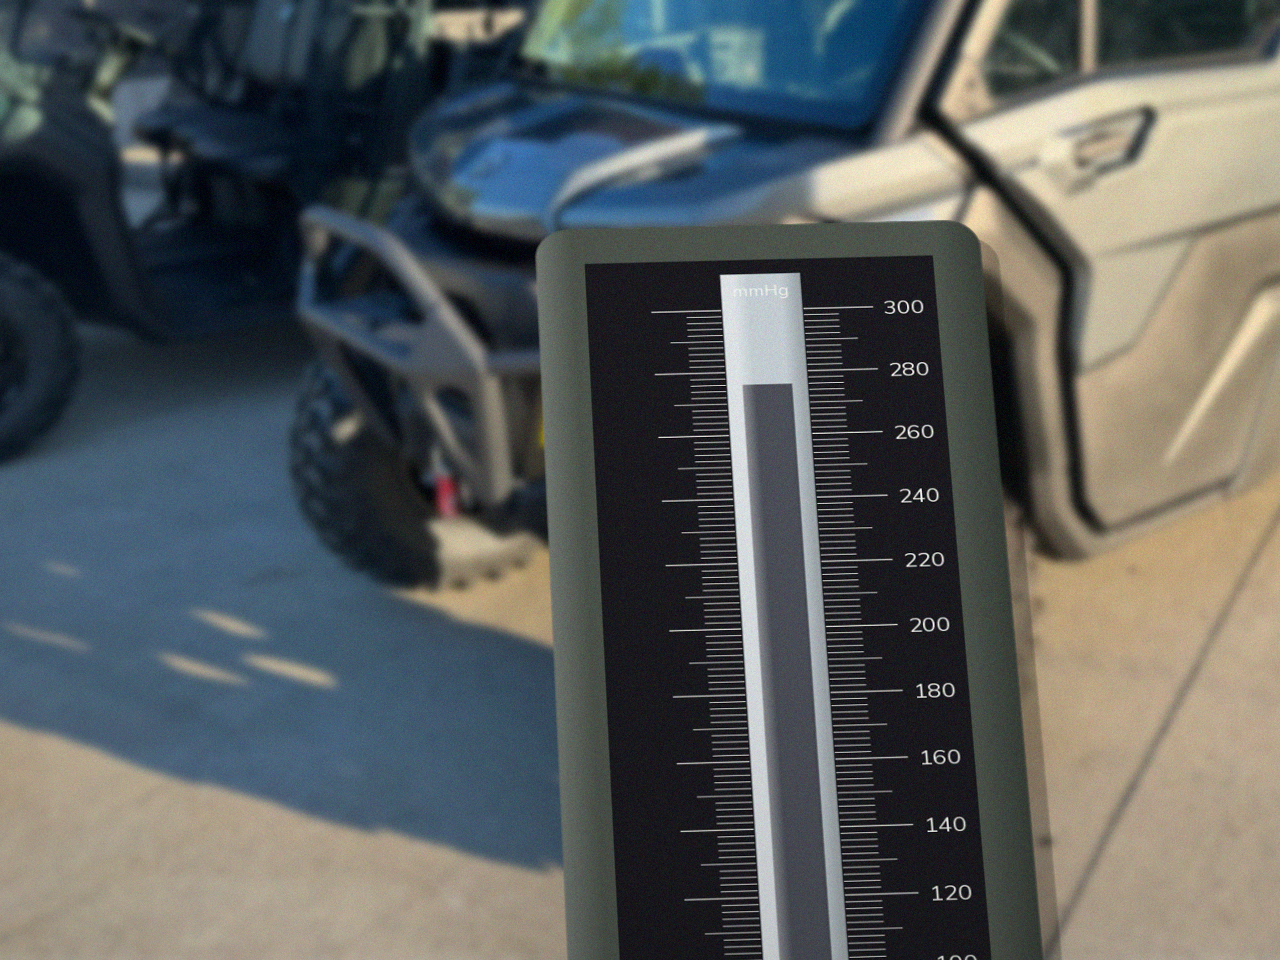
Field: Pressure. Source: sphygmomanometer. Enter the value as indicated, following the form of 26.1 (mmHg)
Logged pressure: 276 (mmHg)
